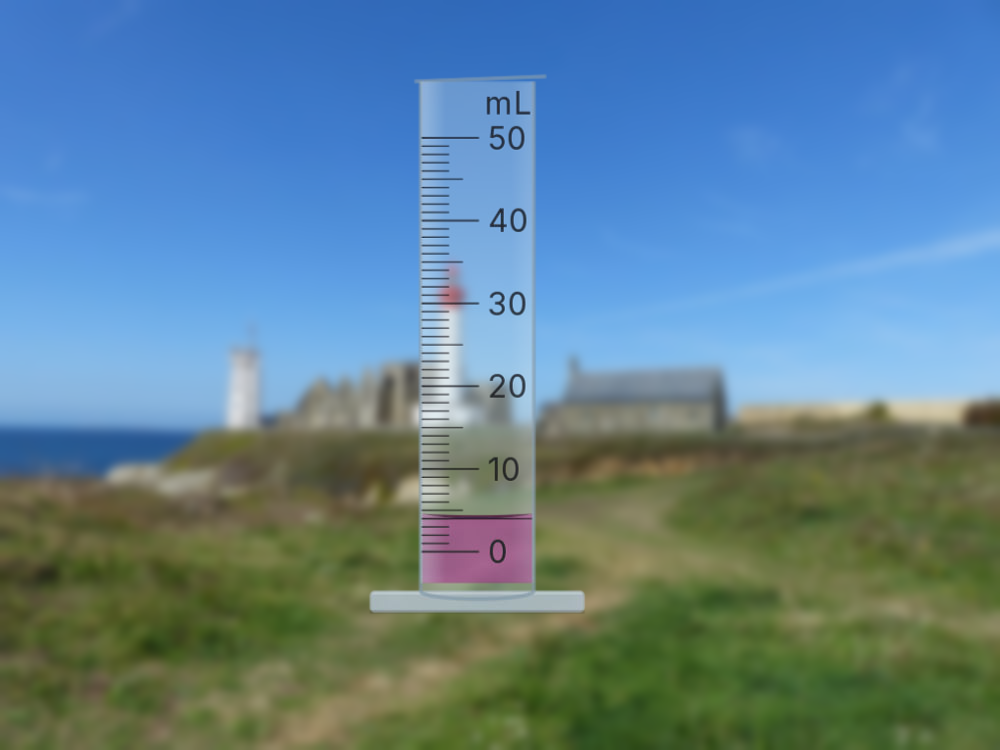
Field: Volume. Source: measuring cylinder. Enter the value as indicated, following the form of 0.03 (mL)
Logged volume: 4 (mL)
